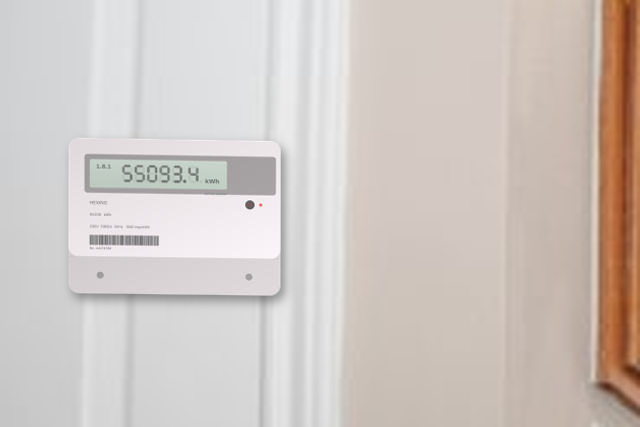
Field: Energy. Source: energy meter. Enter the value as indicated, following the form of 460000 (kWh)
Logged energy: 55093.4 (kWh)
